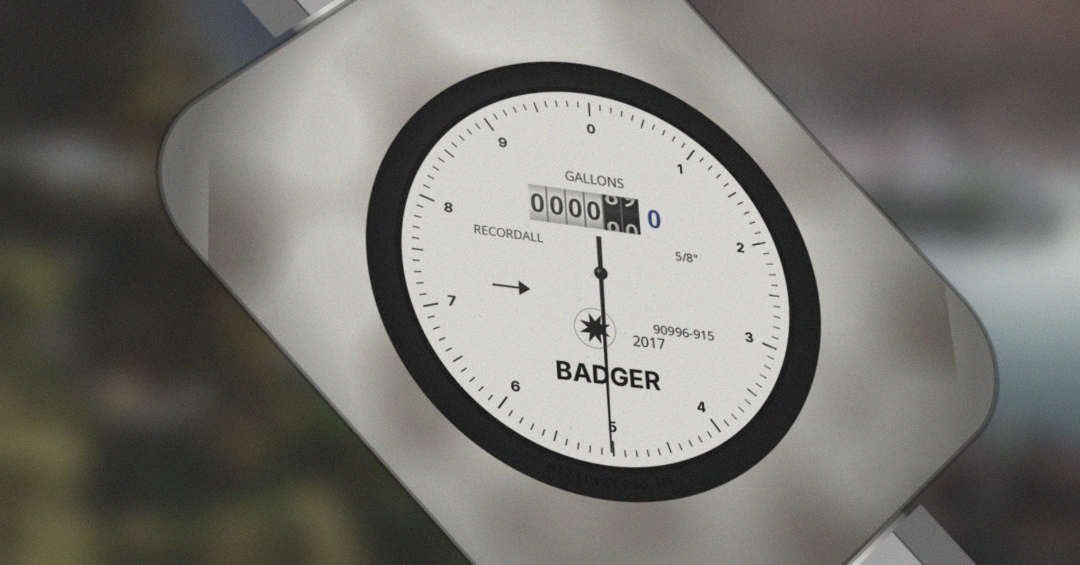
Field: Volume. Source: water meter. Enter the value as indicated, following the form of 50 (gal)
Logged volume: 895.0 (gal)
